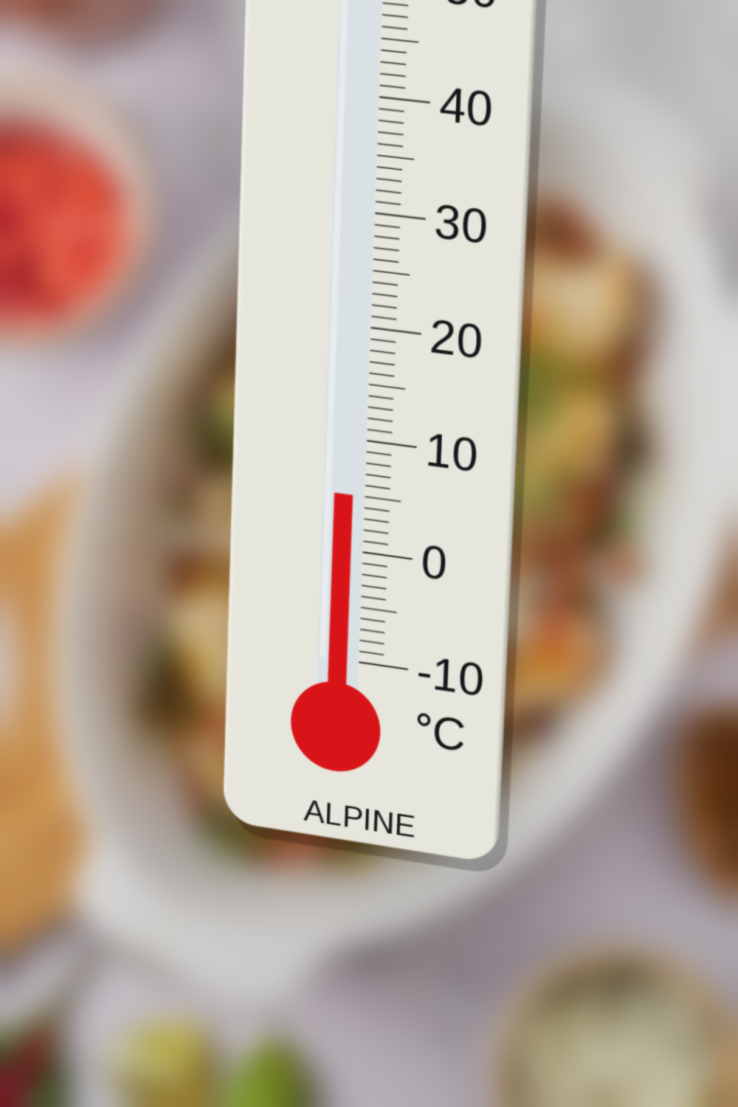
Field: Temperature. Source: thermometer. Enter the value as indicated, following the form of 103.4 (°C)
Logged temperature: 5 (°C)
